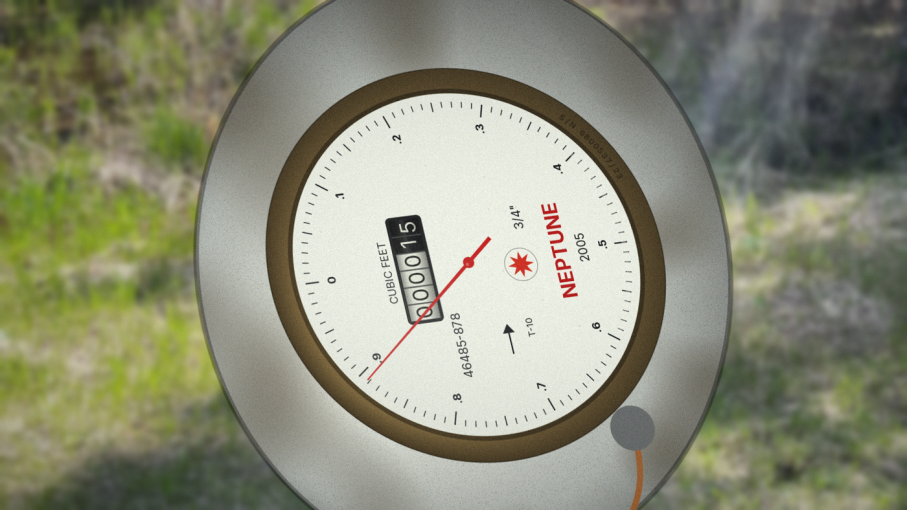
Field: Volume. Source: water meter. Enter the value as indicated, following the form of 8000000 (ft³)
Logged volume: 14.89 (ft³)
